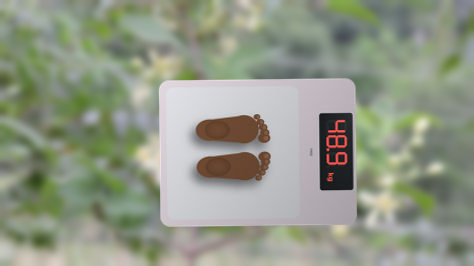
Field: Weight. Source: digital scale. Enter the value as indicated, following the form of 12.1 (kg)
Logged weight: 48.9 (kg)
